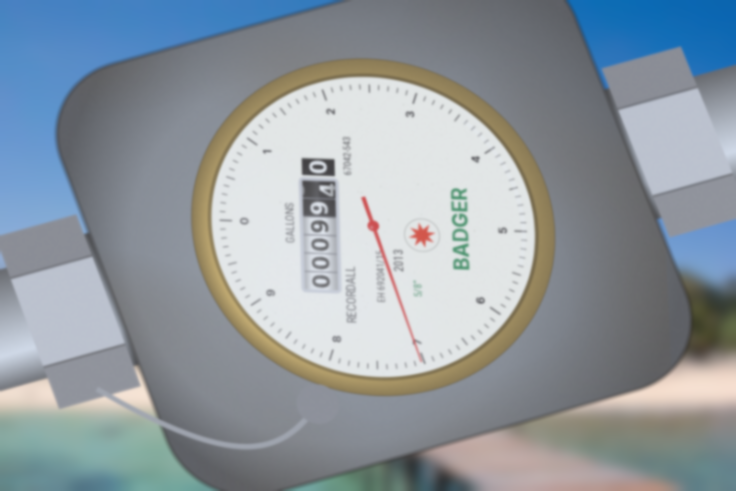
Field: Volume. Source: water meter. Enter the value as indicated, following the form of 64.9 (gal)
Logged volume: 9937.0 (gal)
